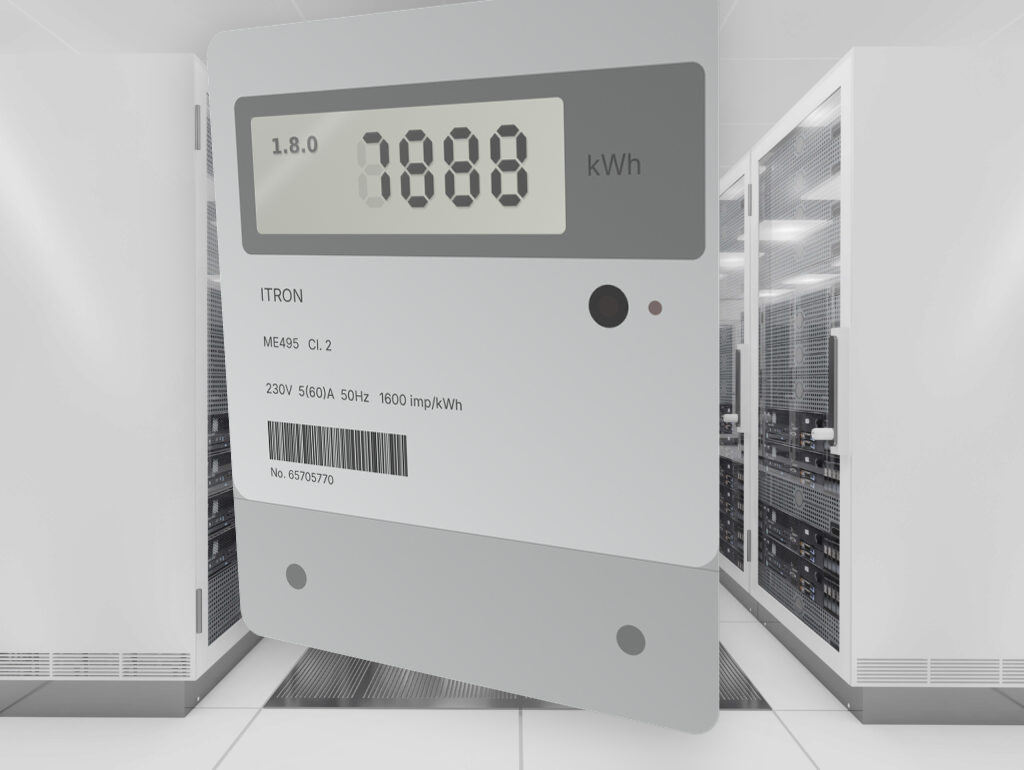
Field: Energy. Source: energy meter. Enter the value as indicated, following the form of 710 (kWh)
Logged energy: 7888 (kWh)
